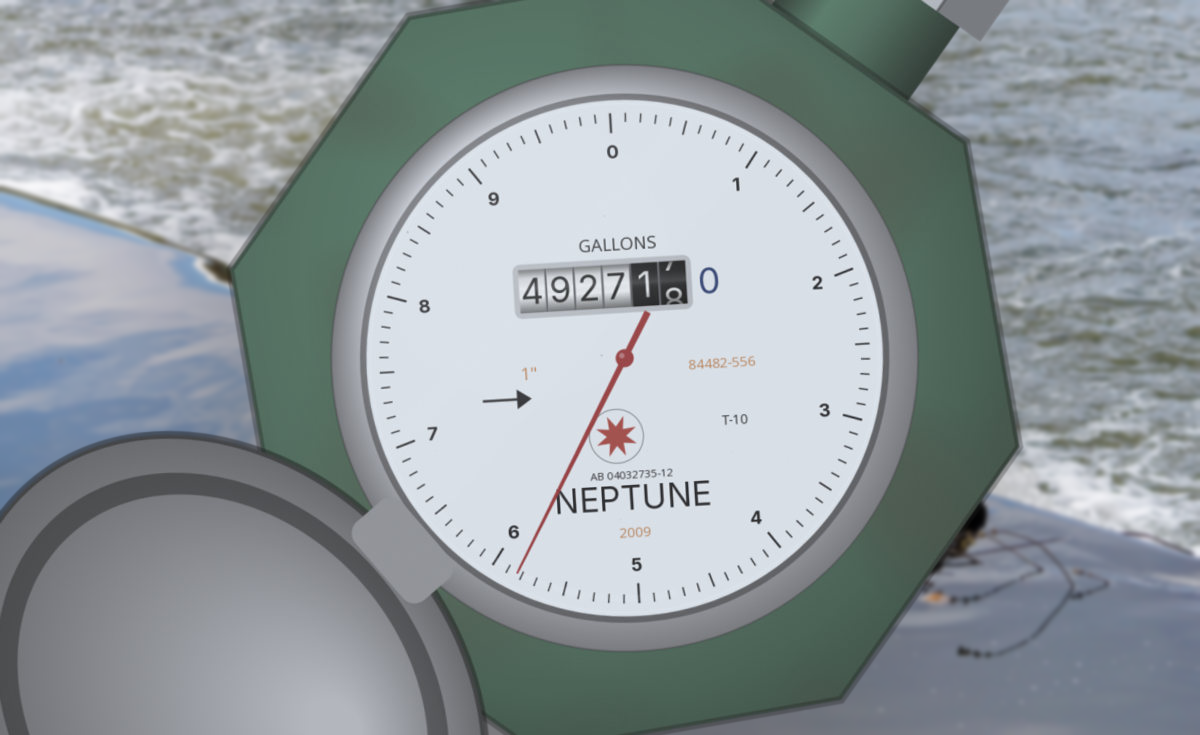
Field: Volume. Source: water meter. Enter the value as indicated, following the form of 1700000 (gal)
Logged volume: 4927175.8 (gal)
